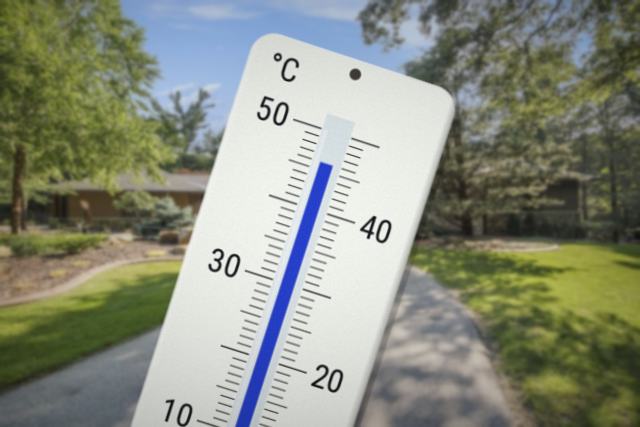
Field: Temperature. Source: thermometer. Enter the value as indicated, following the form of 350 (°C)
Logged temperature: 46 (°C)
